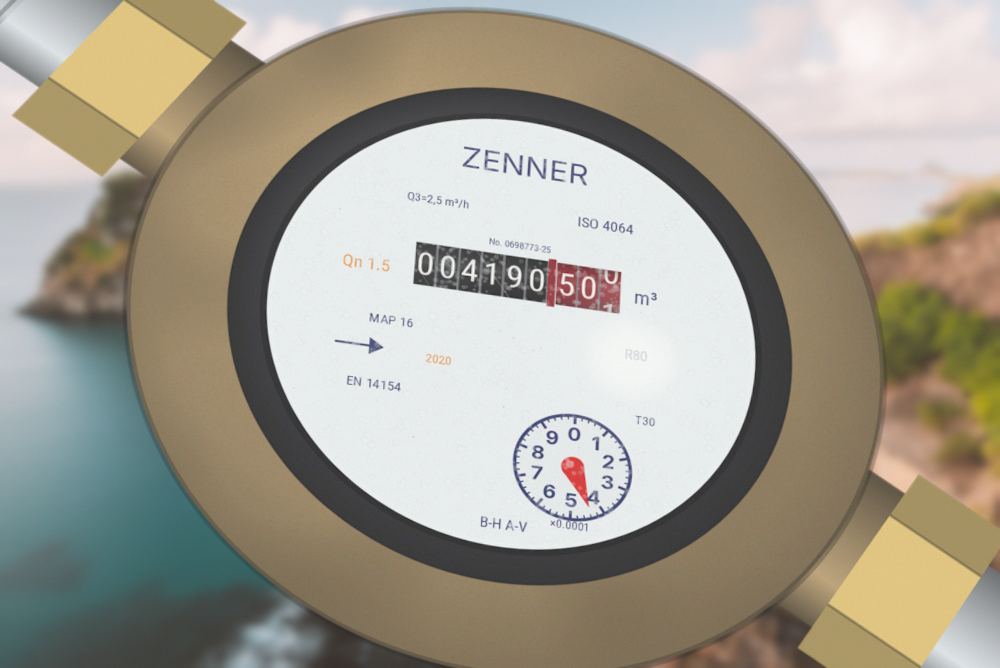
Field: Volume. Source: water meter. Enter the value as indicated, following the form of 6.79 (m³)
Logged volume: 4190.5004 (m³)
